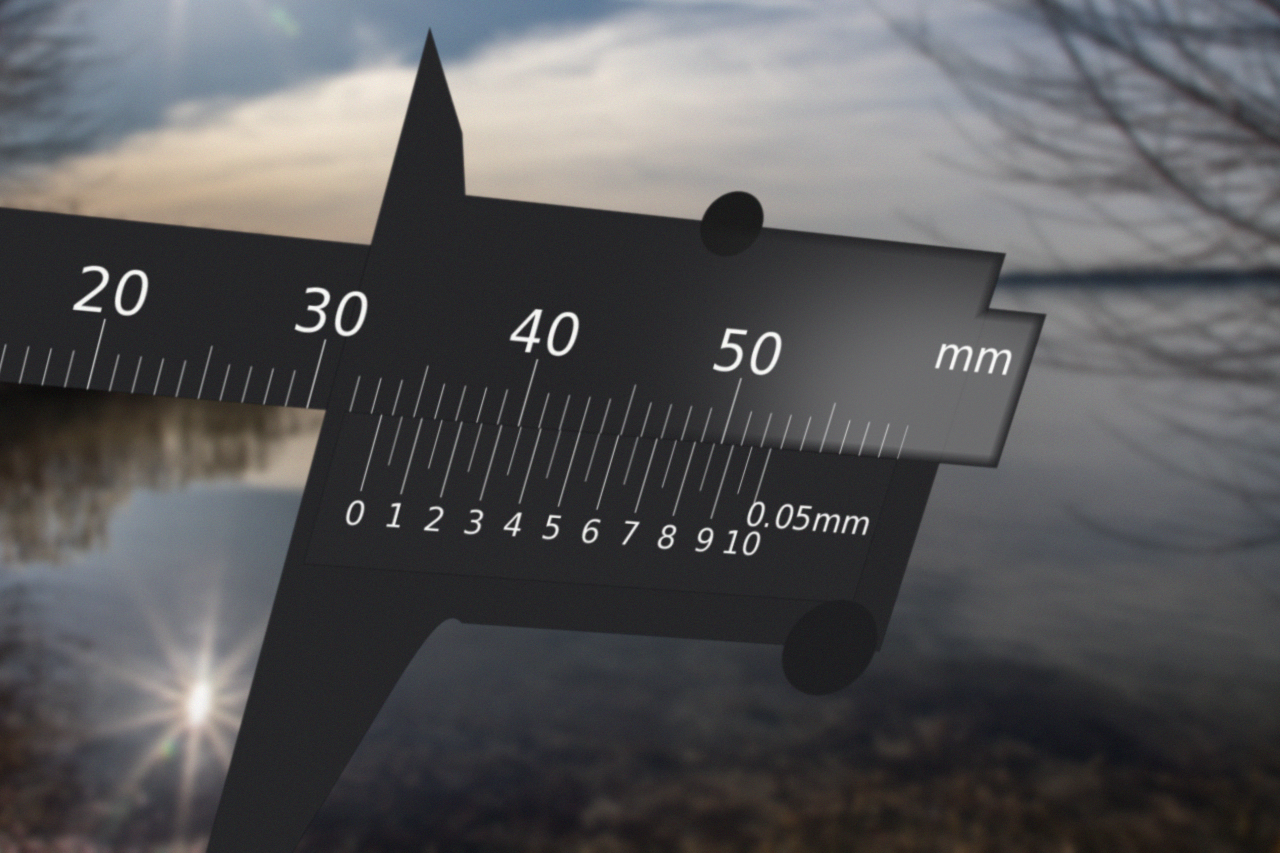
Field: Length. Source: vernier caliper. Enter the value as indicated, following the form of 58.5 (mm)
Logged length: 33.5 (mm)
